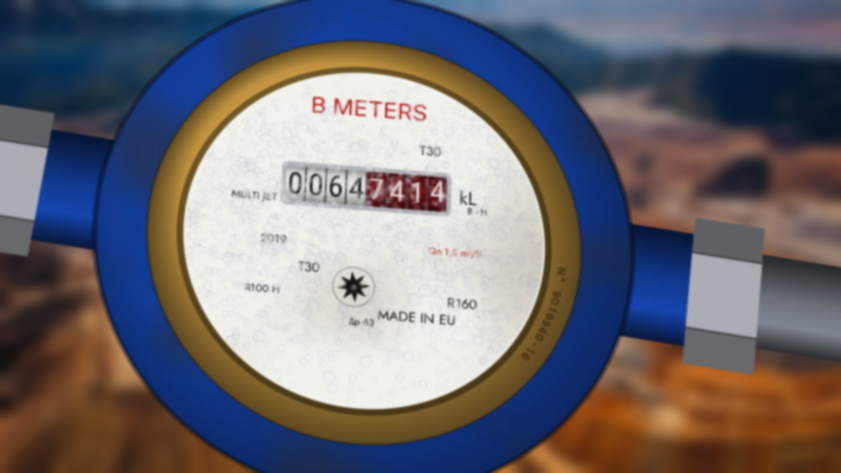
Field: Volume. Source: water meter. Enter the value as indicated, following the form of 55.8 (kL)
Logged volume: 64.7414 (kL)
